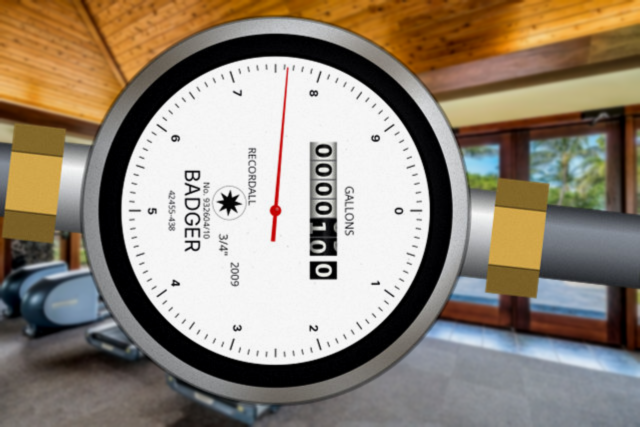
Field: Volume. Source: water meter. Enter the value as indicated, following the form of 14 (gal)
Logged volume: 97.6 (gal)
